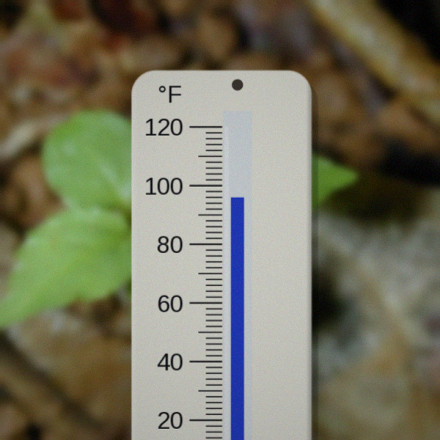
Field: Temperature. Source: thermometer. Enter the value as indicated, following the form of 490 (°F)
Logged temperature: 96 (°F)
